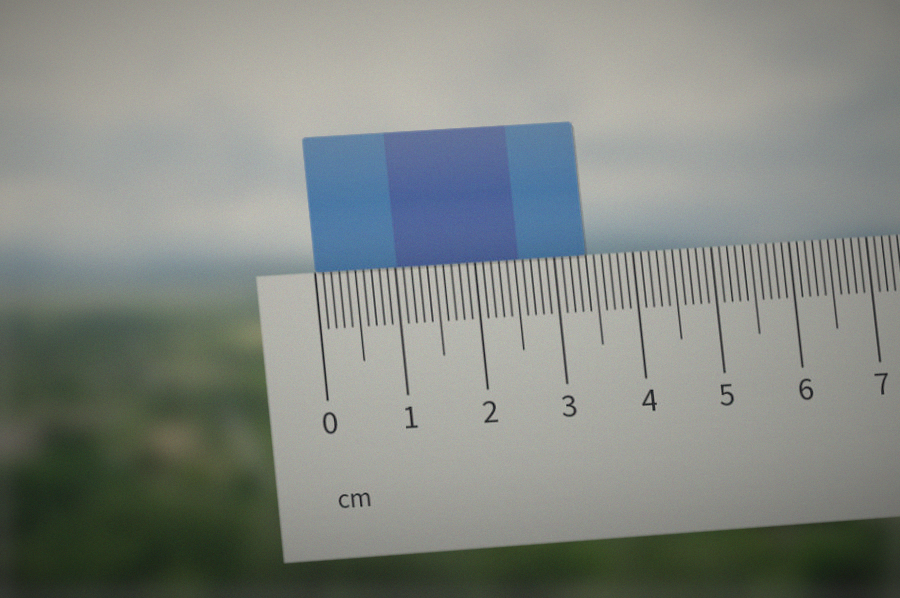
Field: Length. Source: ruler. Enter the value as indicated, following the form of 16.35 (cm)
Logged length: 3.4 (cm)
